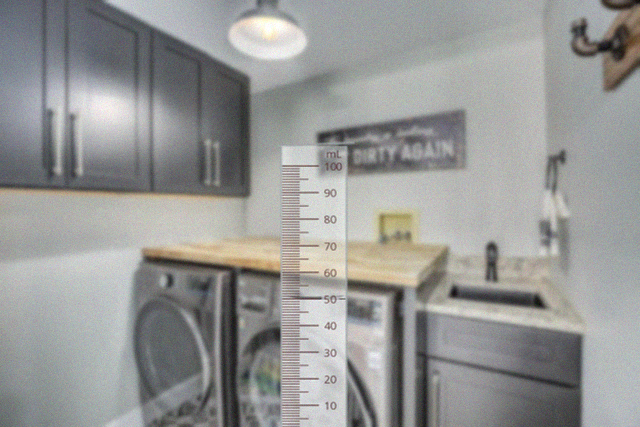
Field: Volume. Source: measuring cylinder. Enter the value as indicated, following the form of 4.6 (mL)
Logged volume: 50 (mL)
